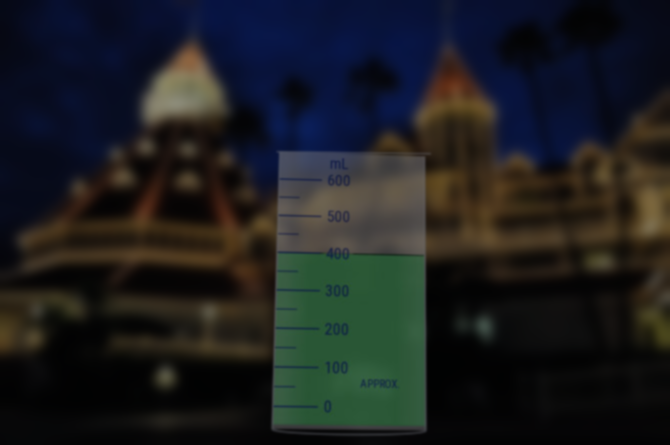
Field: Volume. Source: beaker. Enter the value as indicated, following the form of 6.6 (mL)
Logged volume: 400 (mL)
